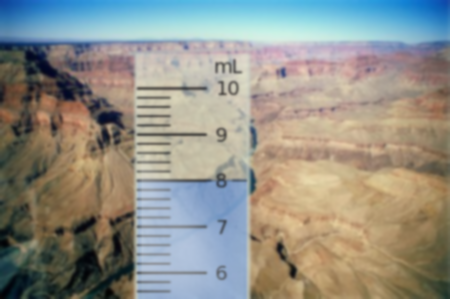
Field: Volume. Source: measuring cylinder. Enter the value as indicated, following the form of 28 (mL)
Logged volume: 8 (mL)
